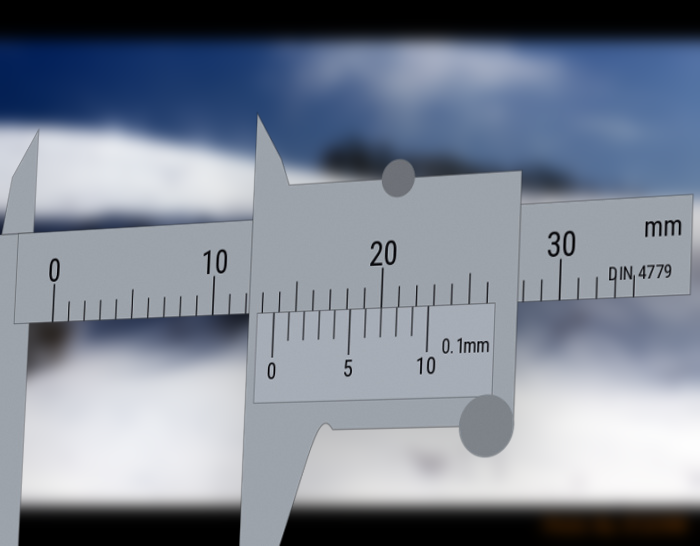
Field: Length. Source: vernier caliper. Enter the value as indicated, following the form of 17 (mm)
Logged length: 13.7 (mm)
